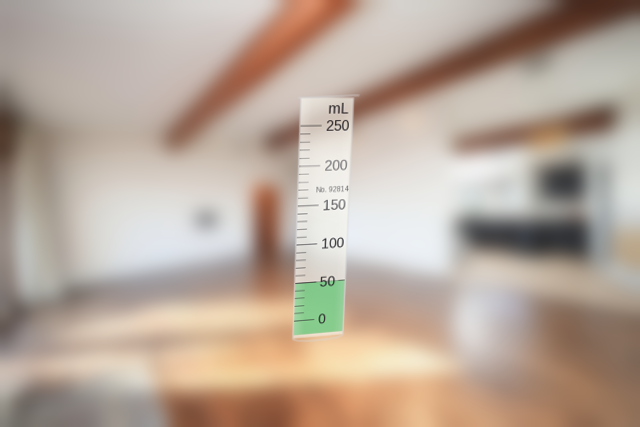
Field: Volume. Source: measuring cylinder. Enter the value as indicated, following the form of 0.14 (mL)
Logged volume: 50 (mL)
